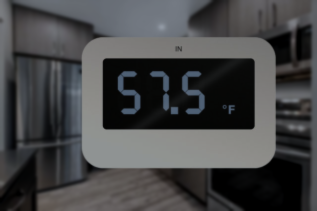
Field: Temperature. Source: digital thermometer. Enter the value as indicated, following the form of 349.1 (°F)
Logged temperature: 57.5 (°F)
